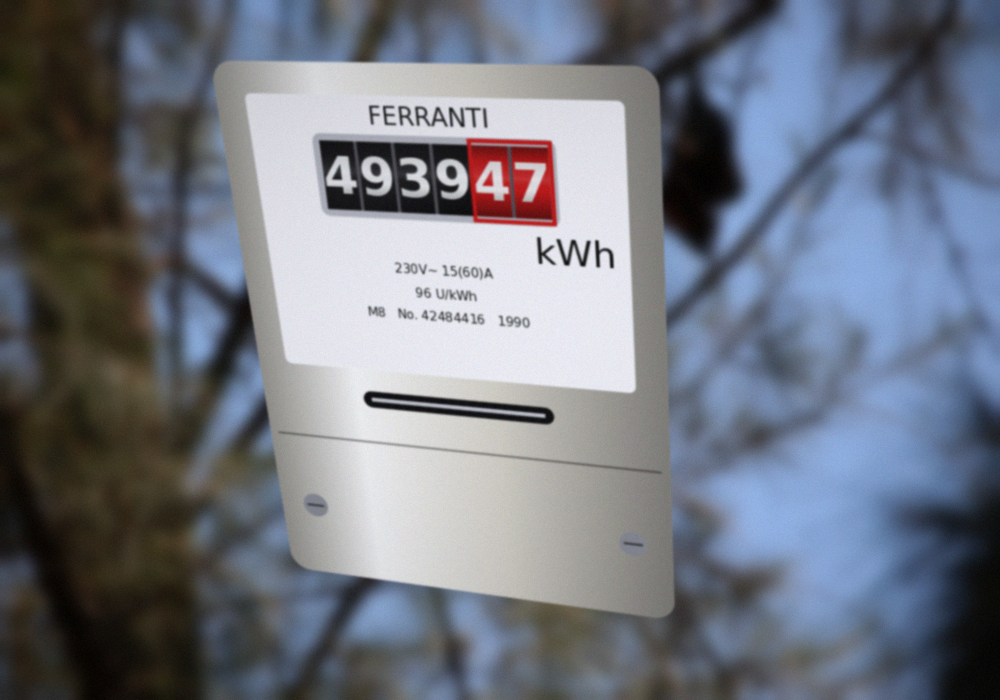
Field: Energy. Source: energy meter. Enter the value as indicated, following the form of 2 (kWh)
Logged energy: 4939.47 (kWh)
